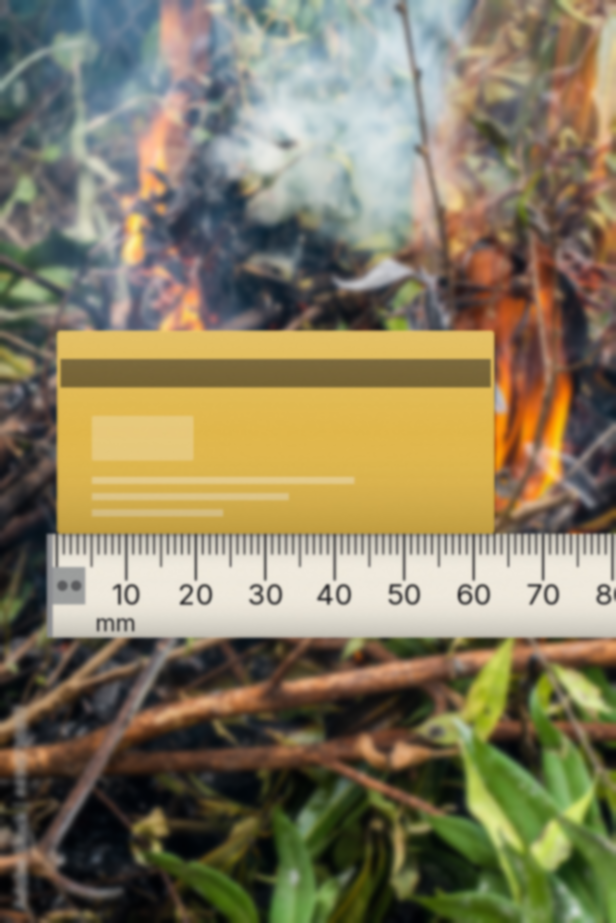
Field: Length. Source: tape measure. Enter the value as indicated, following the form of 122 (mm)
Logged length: 63 (mm)
